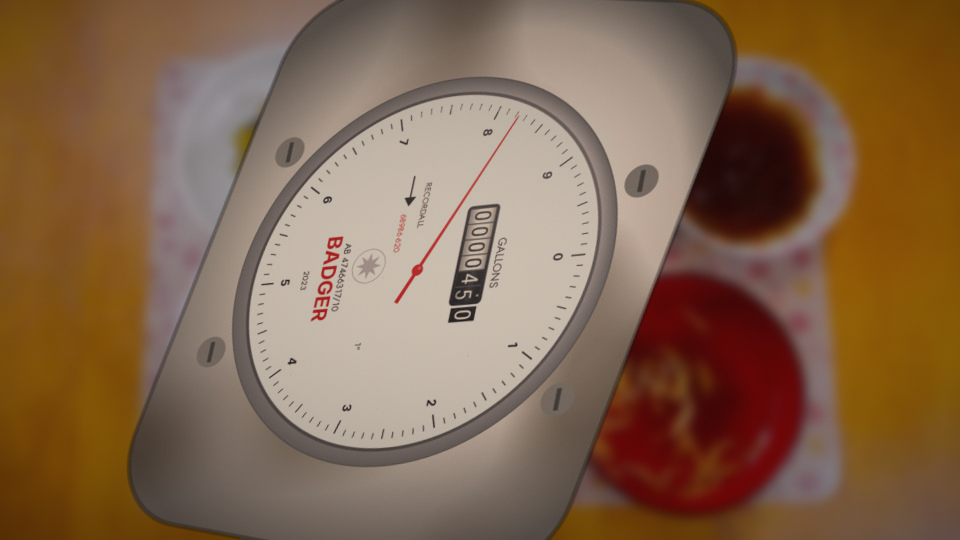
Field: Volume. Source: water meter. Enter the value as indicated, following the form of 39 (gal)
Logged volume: 448.2 (gal)
